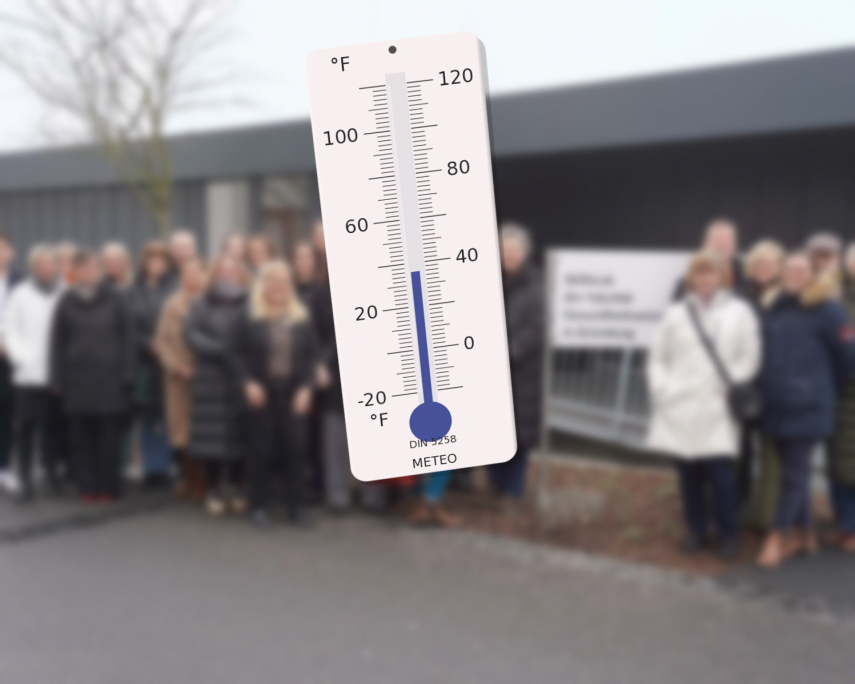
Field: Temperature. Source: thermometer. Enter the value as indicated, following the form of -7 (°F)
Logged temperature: 36 (°F)
